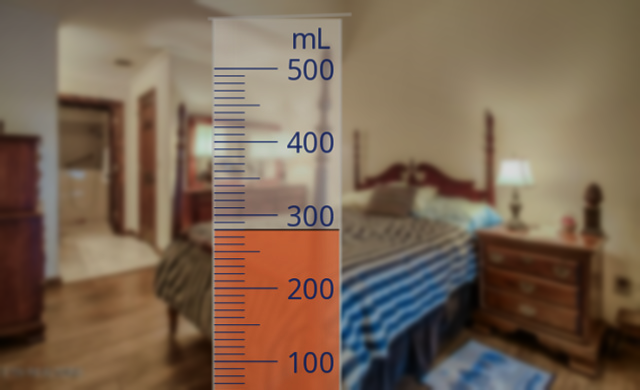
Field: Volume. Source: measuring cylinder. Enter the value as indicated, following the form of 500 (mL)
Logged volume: 280 (mL)
